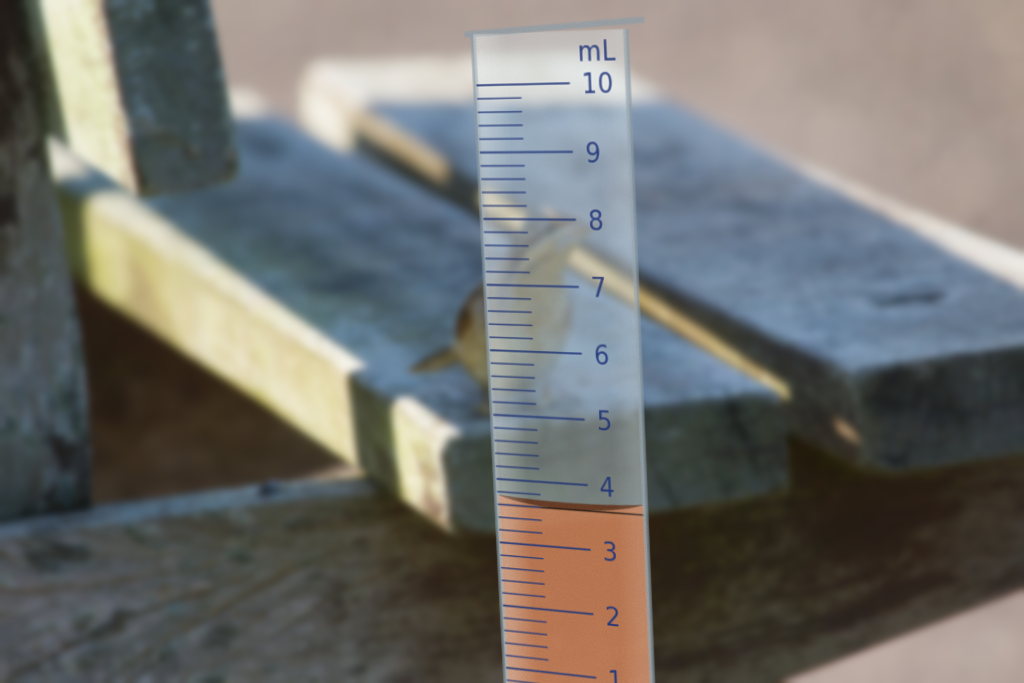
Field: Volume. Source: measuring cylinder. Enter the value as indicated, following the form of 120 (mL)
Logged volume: 3.6 (mL)
